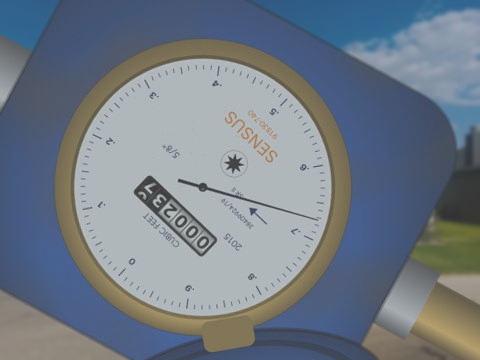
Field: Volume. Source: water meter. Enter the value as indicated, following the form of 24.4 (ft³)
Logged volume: 236.67 (ft³)
